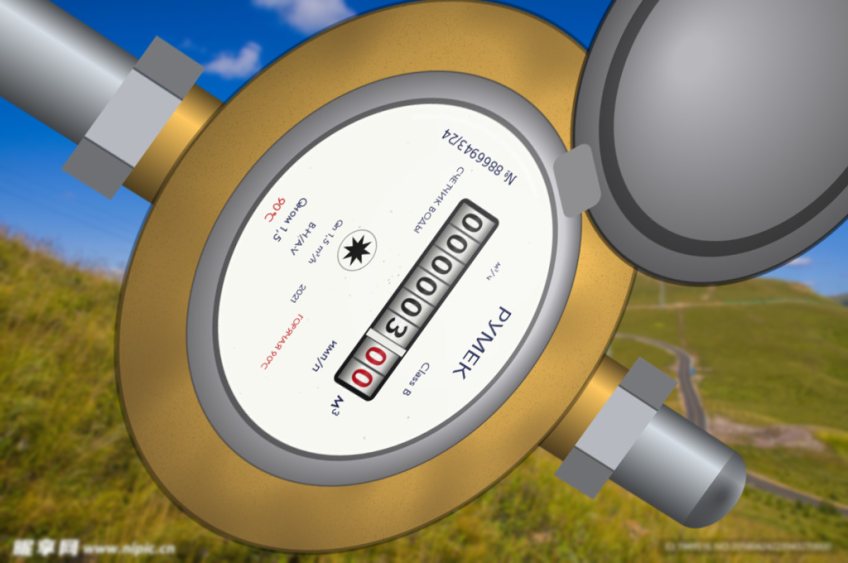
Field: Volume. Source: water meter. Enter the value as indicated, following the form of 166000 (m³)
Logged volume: 3.00 (m³)
